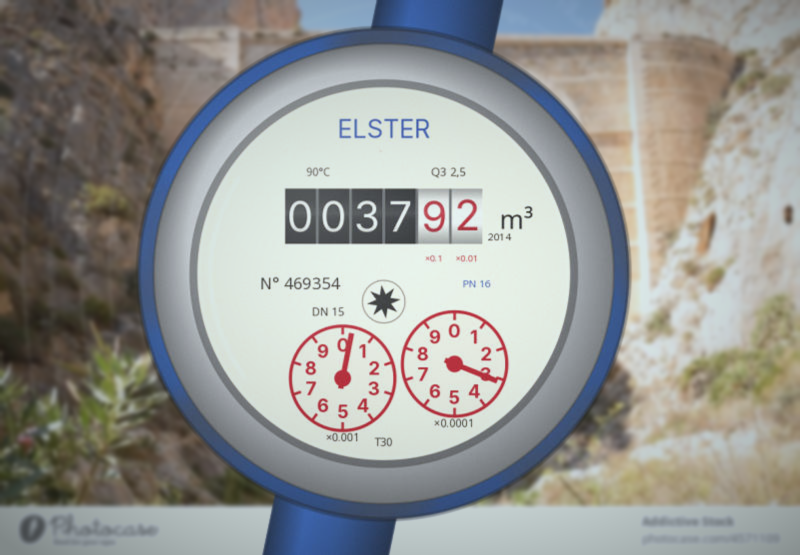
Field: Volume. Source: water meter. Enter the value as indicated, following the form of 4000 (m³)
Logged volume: 37.9203 (m³)
